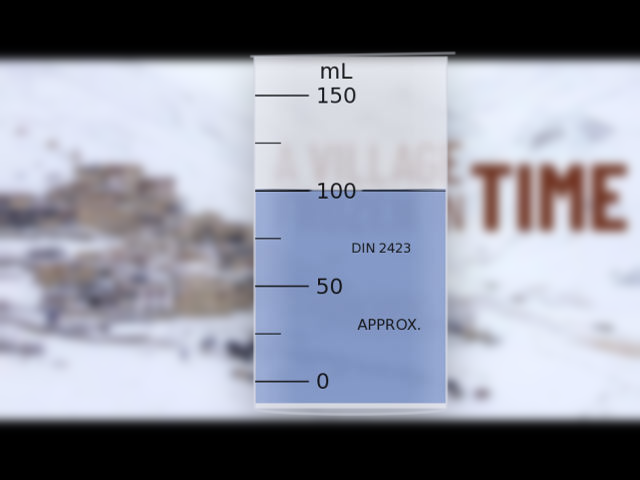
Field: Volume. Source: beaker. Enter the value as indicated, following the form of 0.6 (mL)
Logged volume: 100 (mL)
